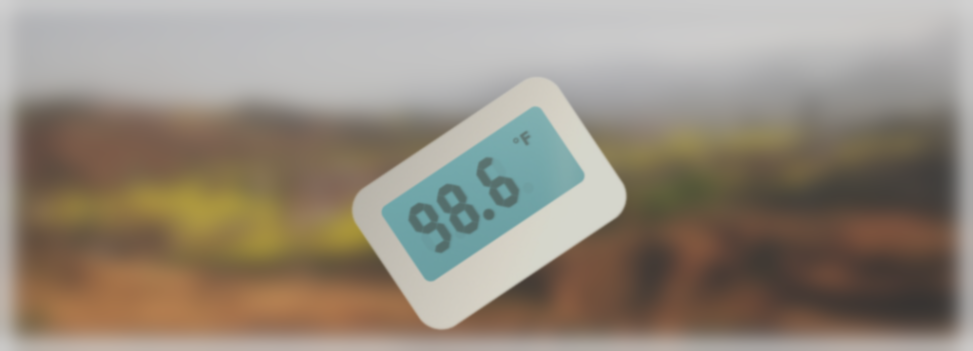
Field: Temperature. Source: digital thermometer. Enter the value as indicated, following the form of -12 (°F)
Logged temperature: 98.6 (°F)
